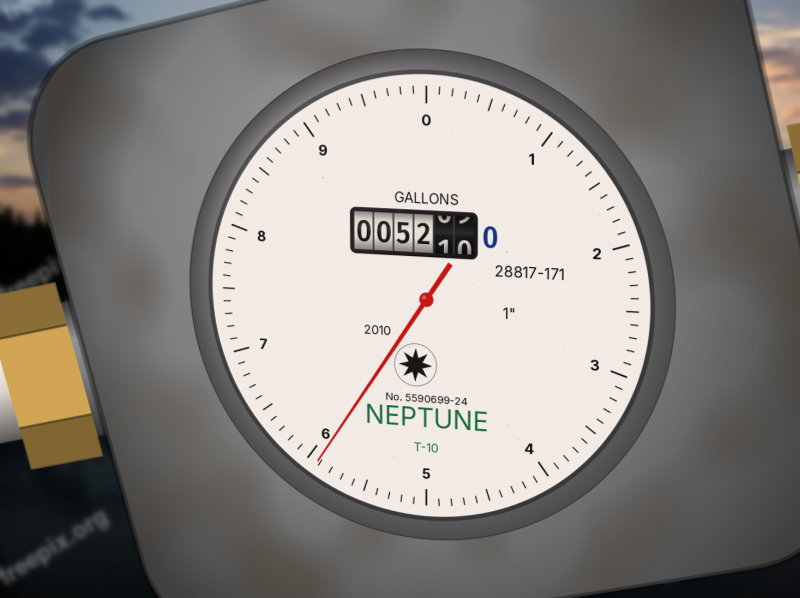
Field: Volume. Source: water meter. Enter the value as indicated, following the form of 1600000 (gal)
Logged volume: 52095.9 (gal)
